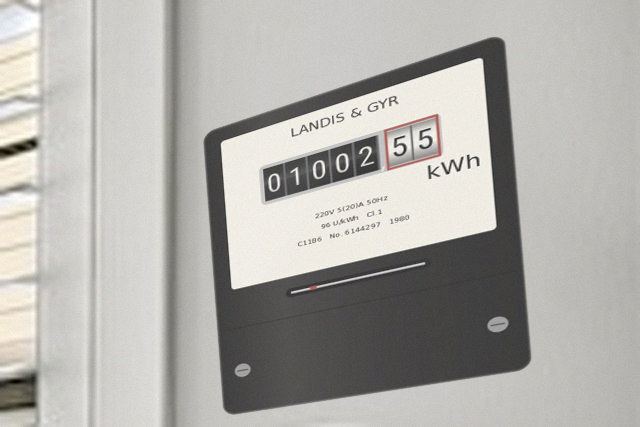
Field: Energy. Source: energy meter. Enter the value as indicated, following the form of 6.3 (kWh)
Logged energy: 1002.55 (kWh)
